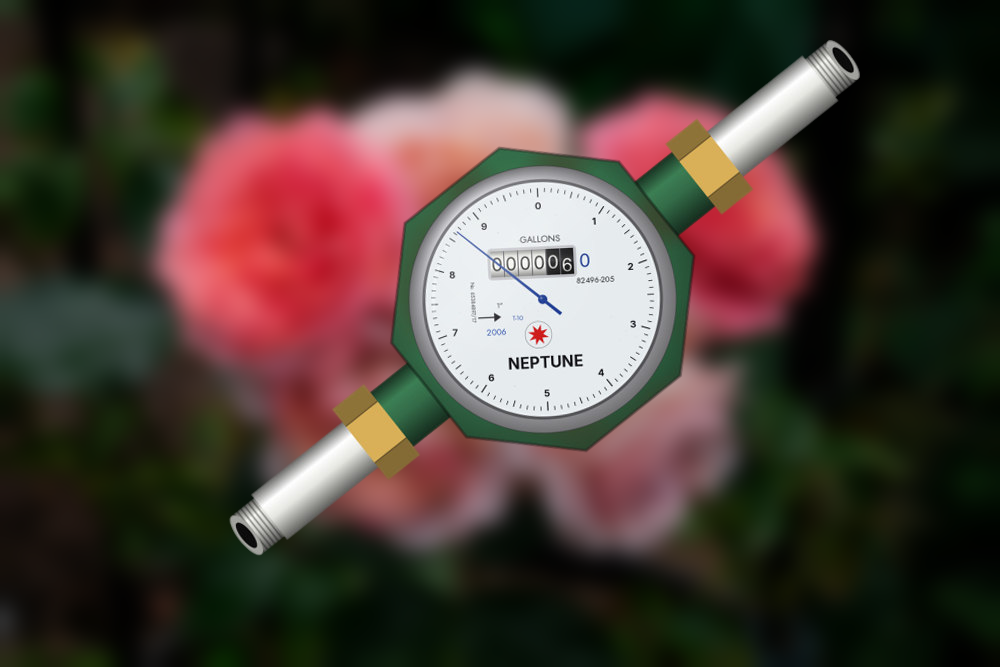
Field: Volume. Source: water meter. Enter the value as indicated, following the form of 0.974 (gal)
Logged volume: 58.6 (gal)
